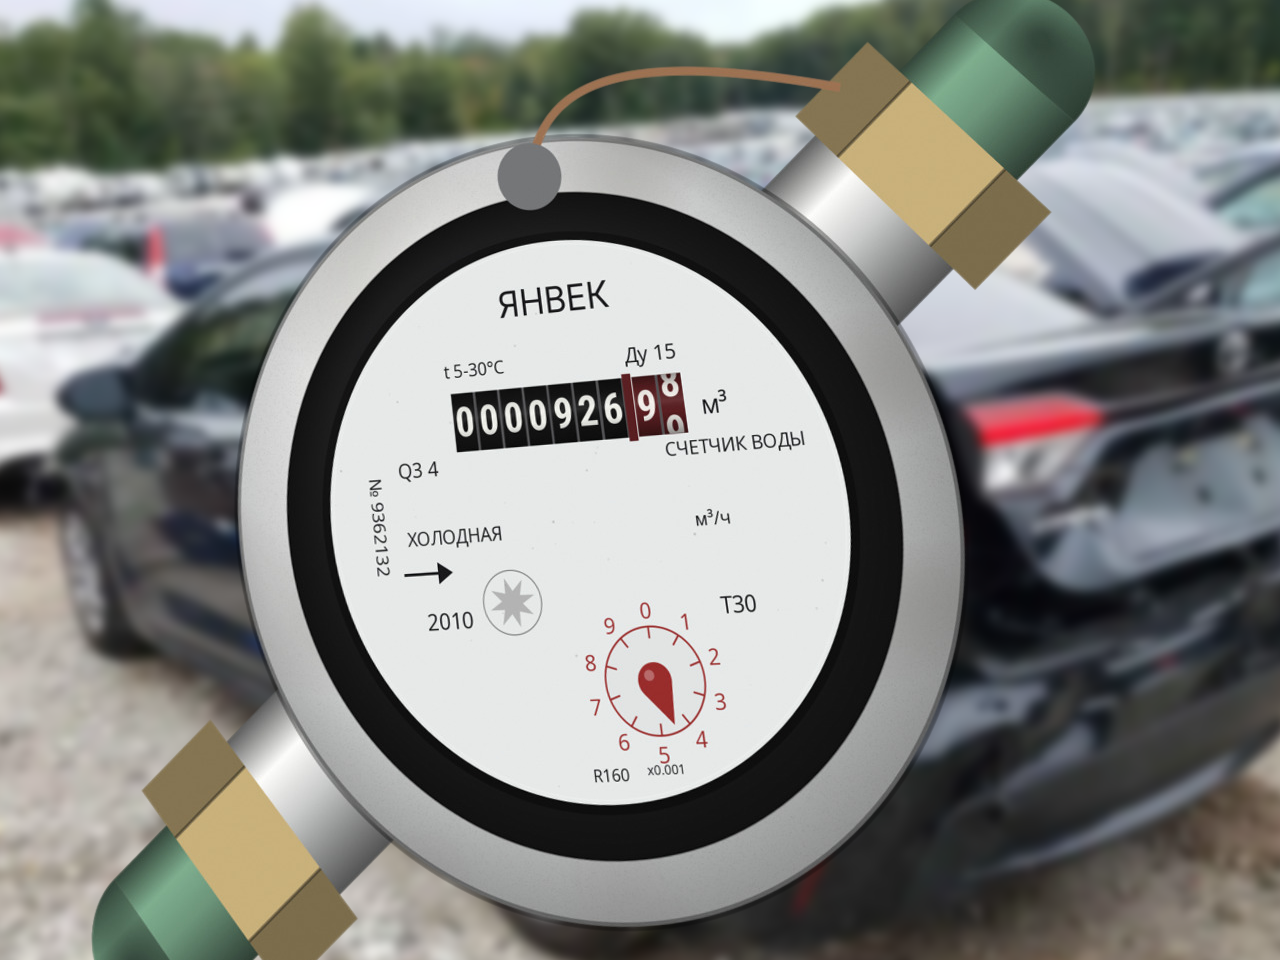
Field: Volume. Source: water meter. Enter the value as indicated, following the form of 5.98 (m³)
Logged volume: 926.984 (m³)
